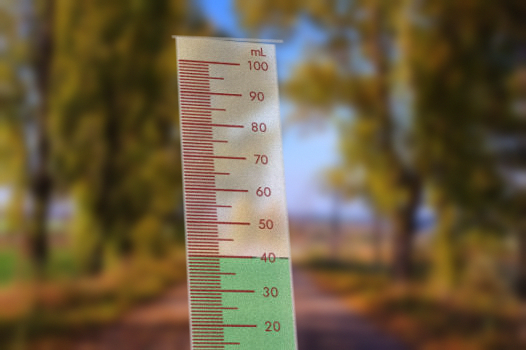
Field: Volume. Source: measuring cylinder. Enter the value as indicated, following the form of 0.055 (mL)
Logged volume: 40 (mL)
